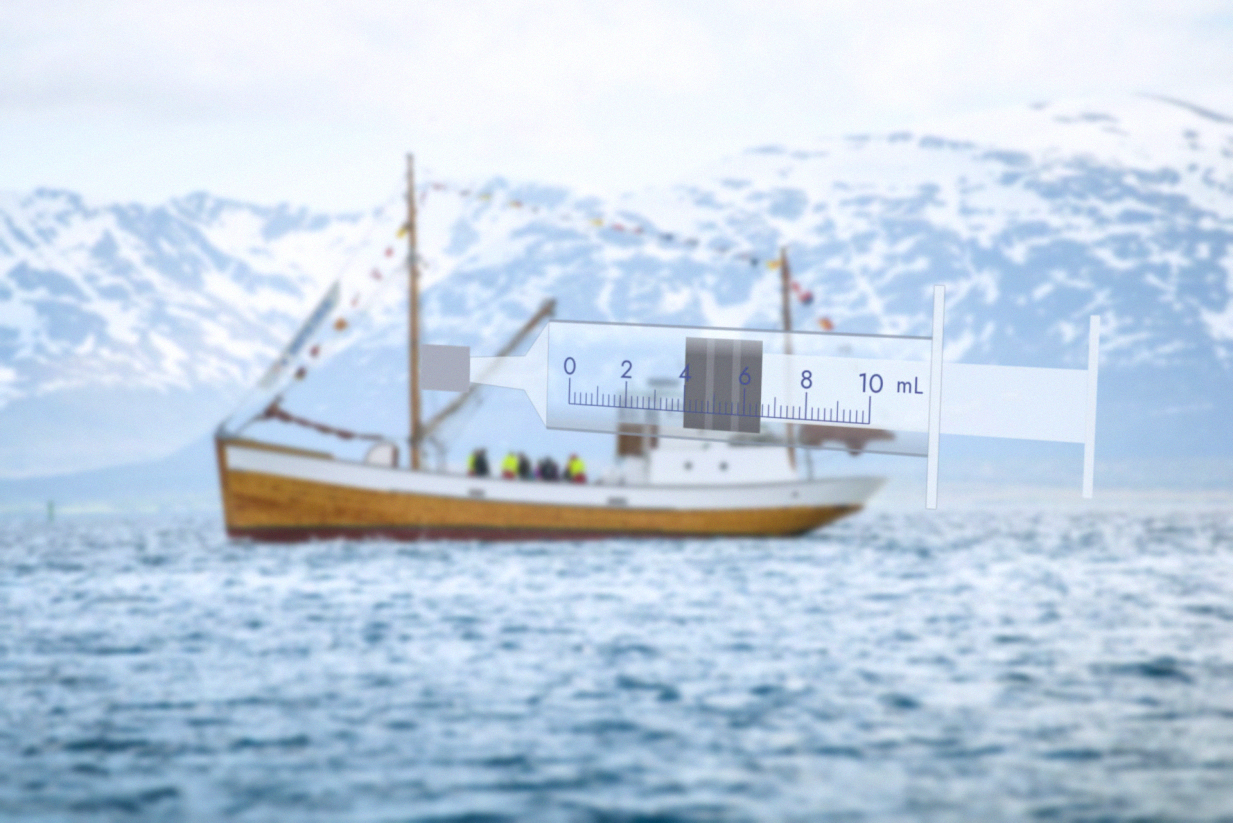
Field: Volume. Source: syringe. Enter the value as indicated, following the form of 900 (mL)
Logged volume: 4 (mL)
